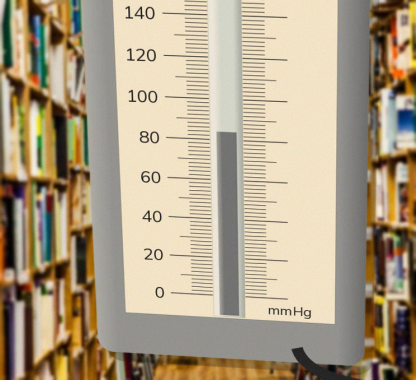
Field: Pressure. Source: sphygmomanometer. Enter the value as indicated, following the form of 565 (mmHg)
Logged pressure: 84 (mmHg)
